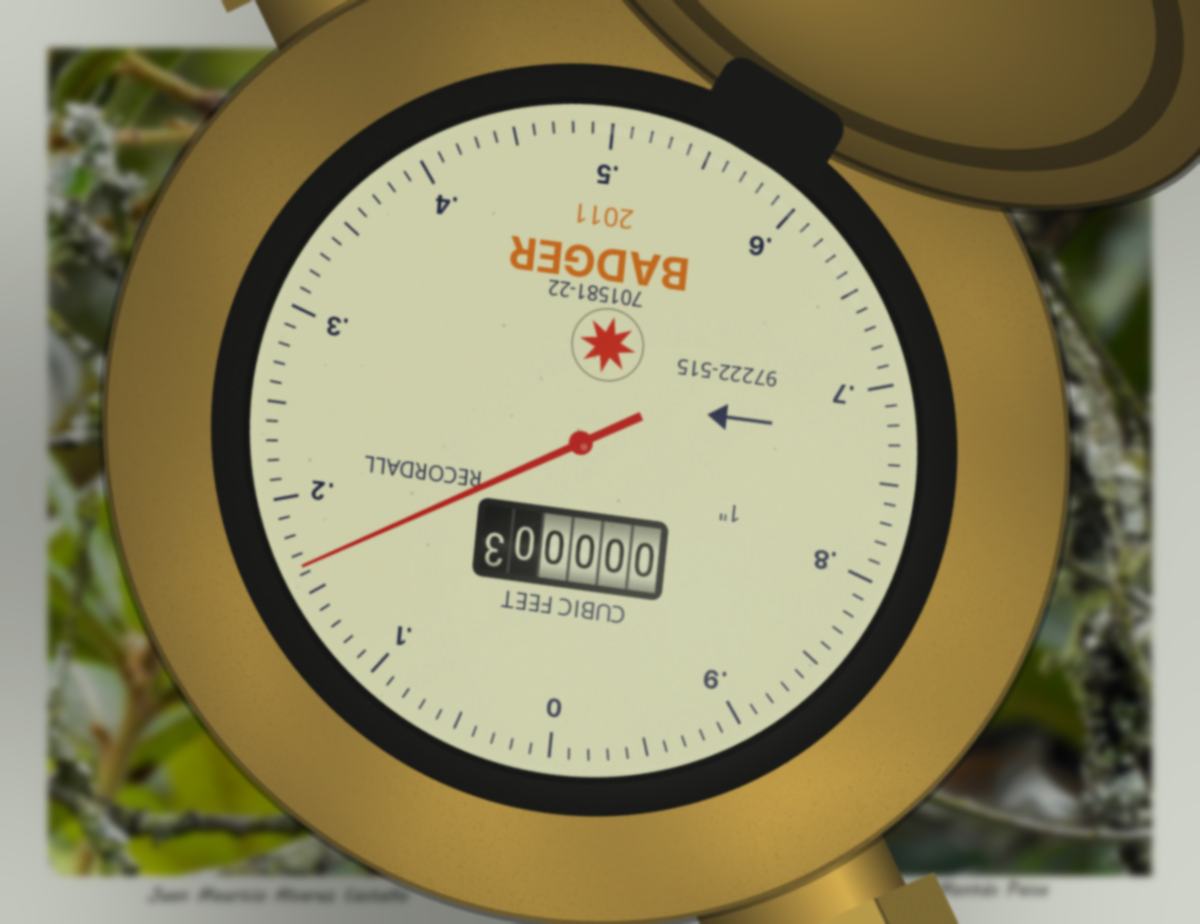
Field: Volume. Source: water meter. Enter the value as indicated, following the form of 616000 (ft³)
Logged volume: 3.16 (ft³)
